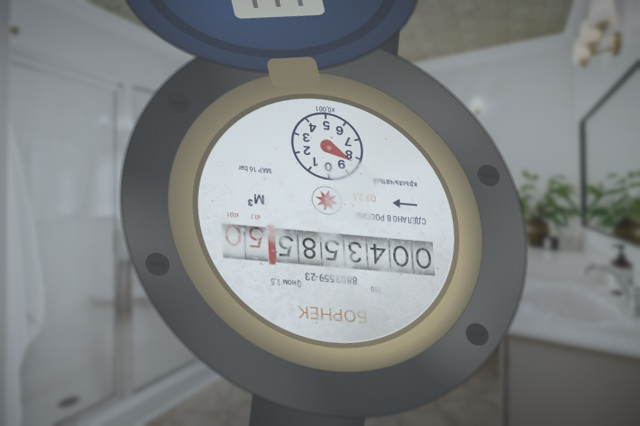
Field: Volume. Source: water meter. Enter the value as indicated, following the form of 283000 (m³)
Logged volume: 43585.498 (m³)
